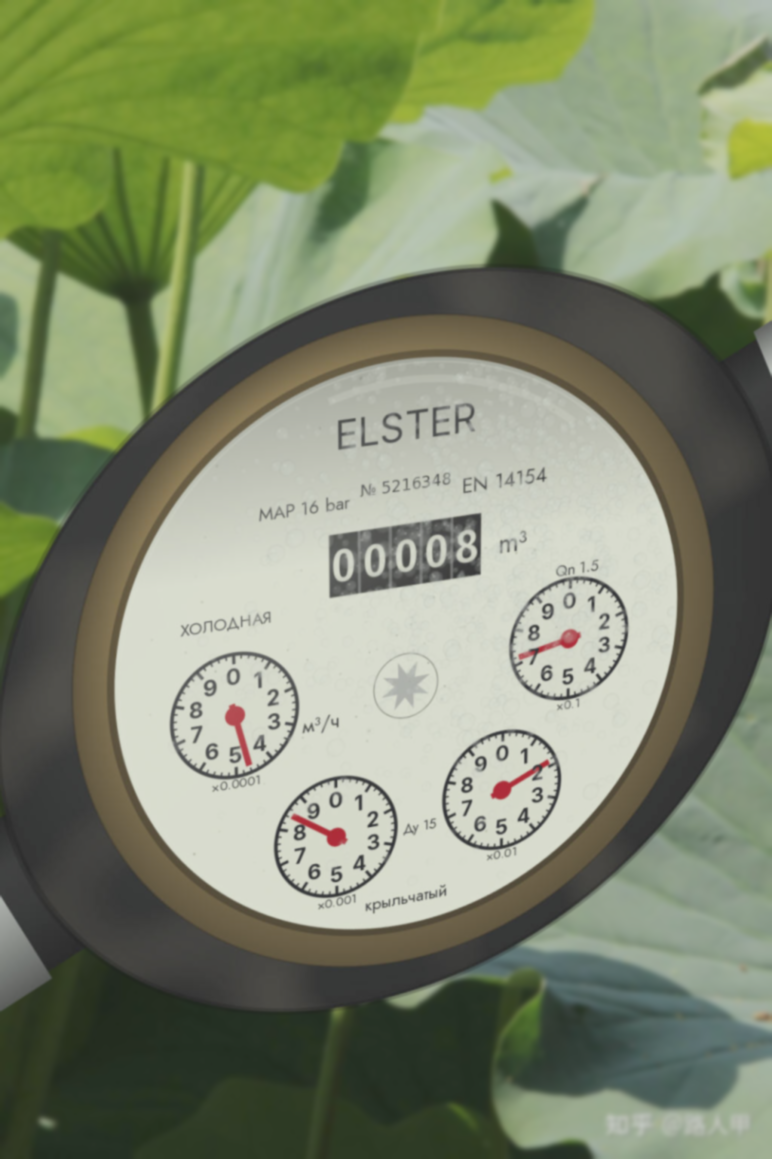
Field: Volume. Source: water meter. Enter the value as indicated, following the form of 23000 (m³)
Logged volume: 8.7184 (m³)
